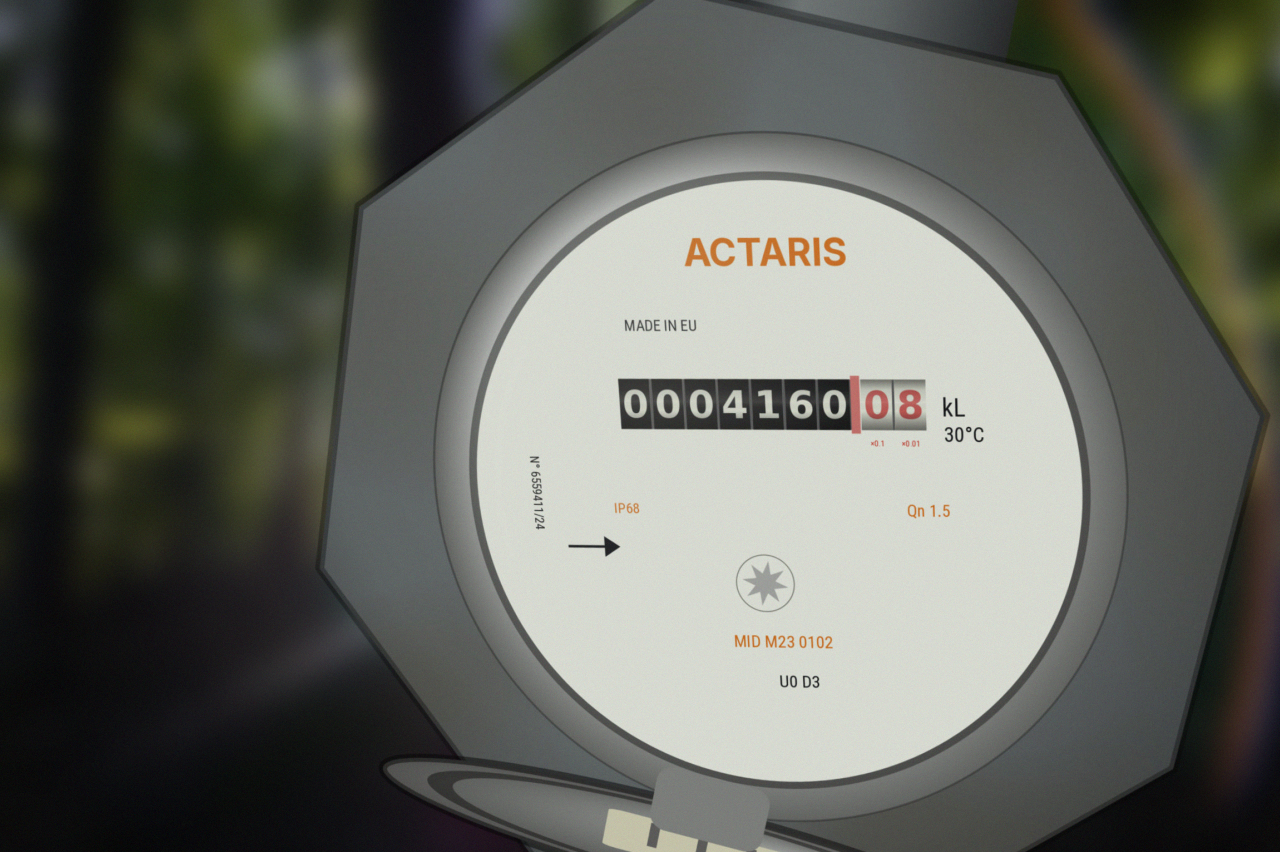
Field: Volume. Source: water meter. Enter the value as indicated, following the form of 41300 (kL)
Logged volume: 4160.08 (kL)
